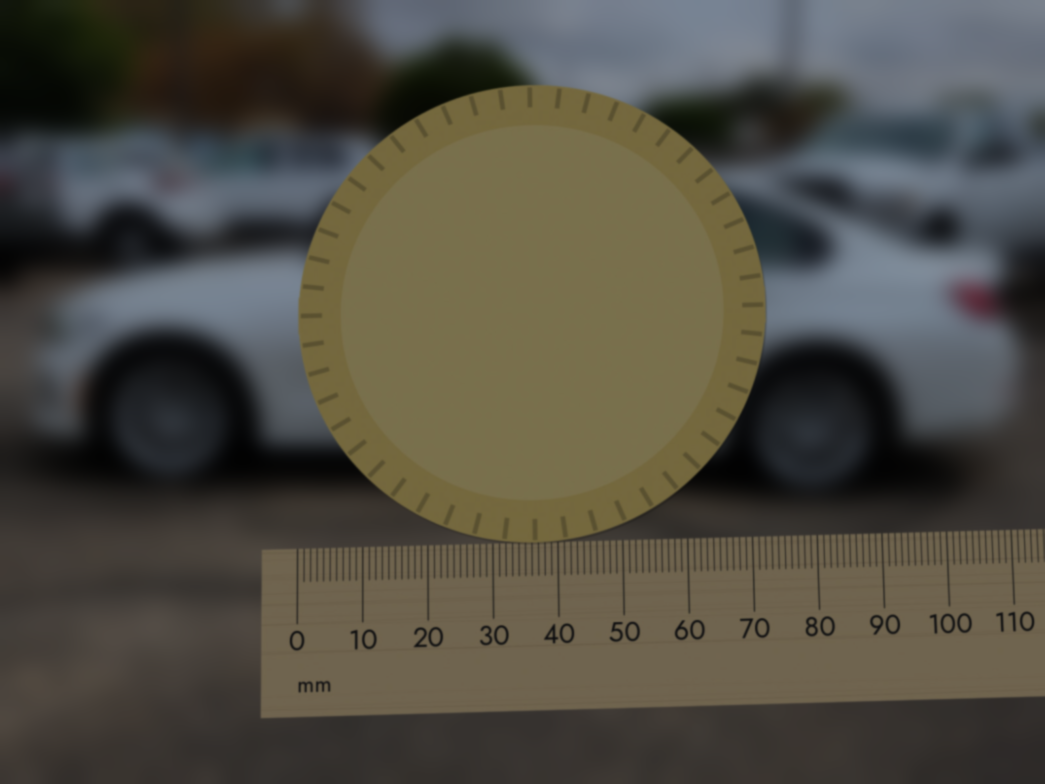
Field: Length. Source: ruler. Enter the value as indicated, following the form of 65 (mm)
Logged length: 73 (mm)
